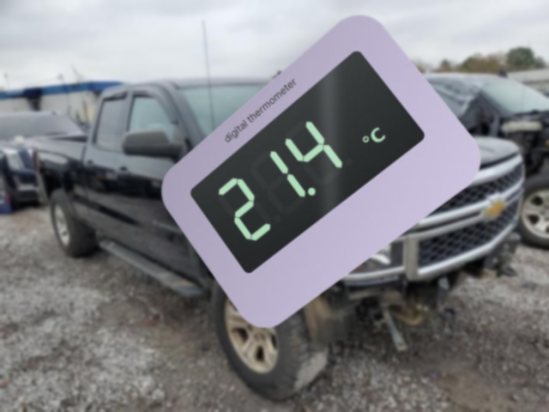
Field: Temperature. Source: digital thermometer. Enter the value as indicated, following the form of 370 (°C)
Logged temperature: 21.4 (°C)
